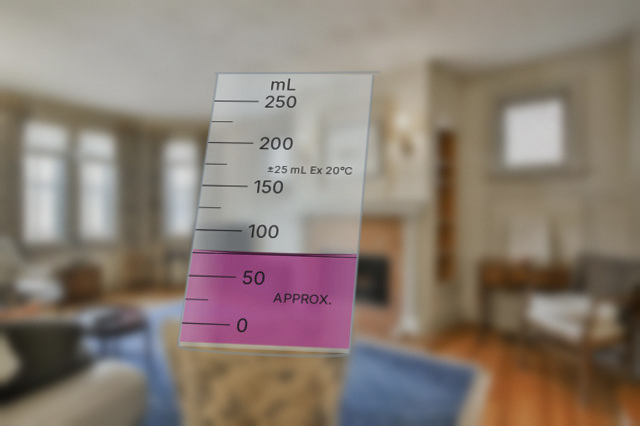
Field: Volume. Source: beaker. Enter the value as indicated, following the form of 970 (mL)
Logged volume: 75 (mL)
